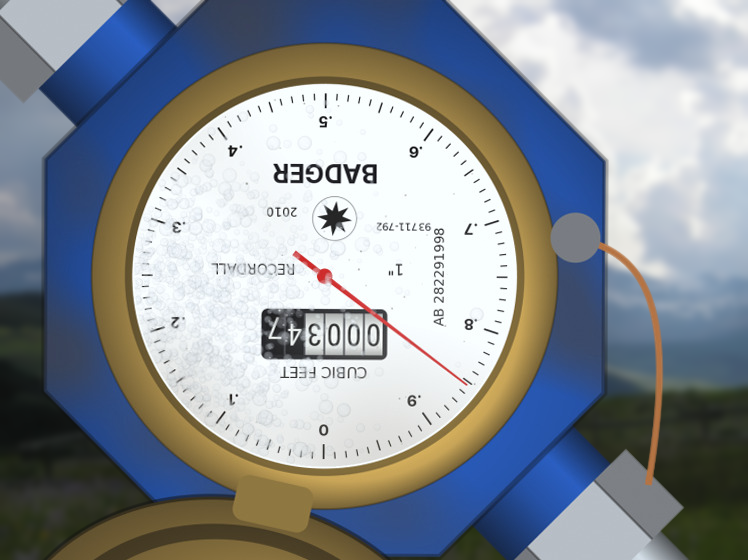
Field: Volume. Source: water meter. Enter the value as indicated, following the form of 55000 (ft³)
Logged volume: 346.85 (ft³)
